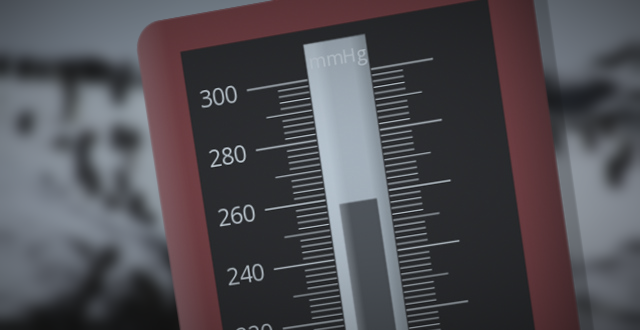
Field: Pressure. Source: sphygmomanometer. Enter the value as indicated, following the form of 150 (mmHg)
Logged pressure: 258 (mmHg)
